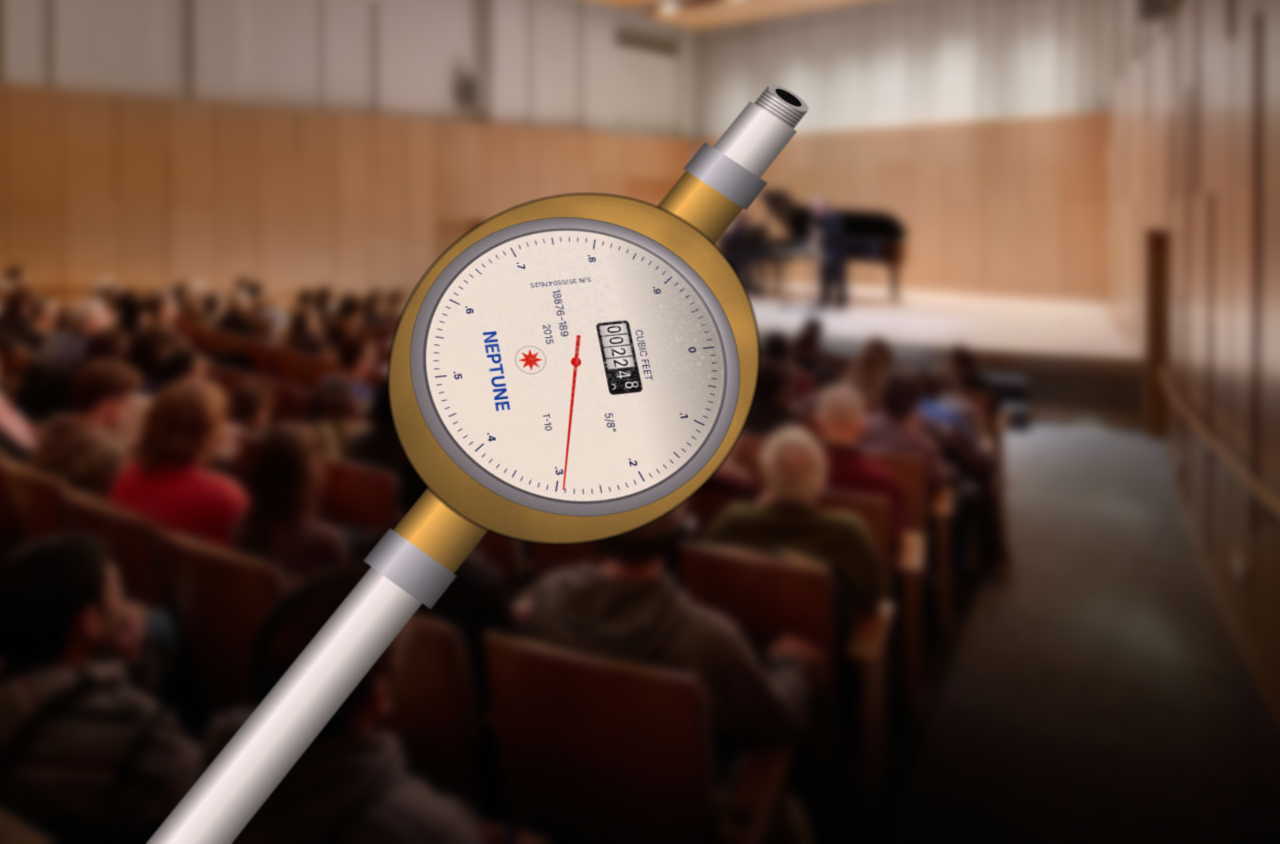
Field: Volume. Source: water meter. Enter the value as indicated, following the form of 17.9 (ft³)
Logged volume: 2248.29 (ft³)
